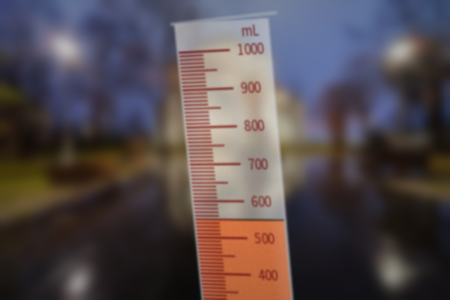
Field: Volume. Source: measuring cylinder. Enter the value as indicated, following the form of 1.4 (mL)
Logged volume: 550 (mL)
